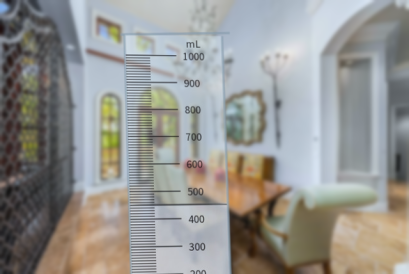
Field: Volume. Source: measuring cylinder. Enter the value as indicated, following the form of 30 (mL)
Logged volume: 450 (mL)
